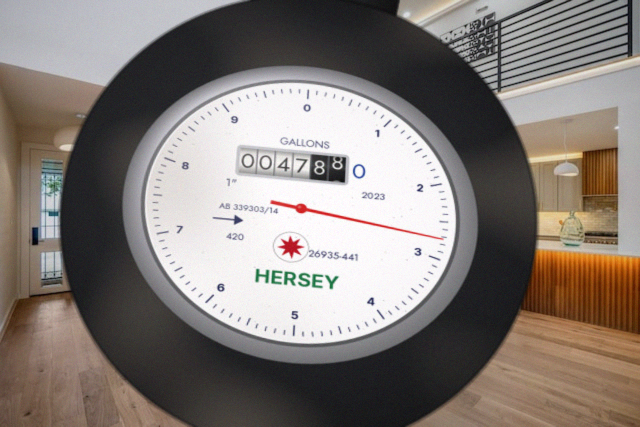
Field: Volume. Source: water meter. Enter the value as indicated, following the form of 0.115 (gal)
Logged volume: 47882.7 (gal)
